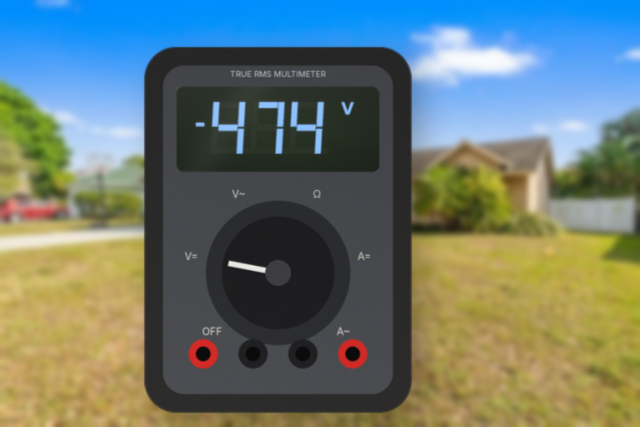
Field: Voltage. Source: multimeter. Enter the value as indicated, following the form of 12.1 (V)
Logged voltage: -474 (V)
